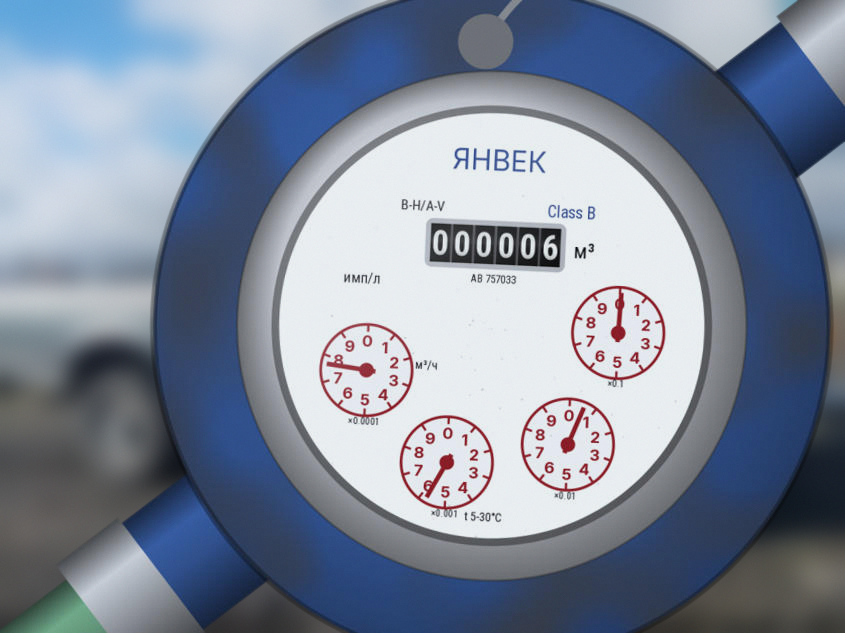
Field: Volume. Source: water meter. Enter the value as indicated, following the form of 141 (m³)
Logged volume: 6.0057 (m³)
